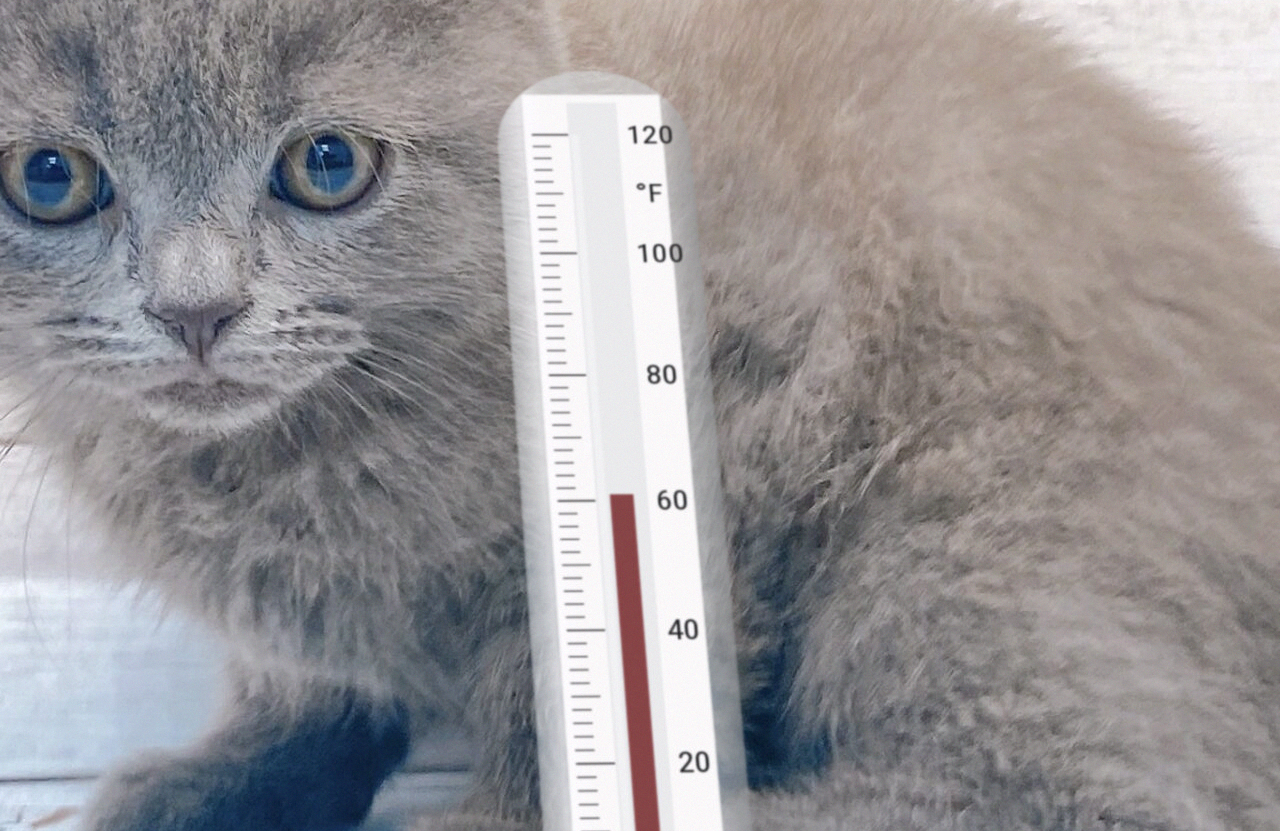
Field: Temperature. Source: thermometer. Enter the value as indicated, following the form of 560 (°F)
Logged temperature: 61 (°F)
